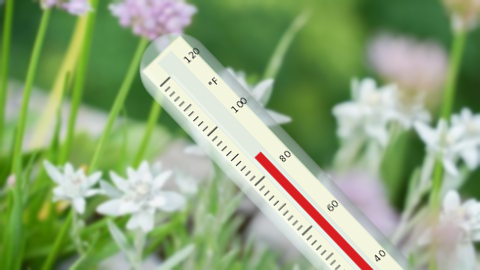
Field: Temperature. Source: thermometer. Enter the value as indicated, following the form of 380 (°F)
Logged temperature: 86 (°F)
